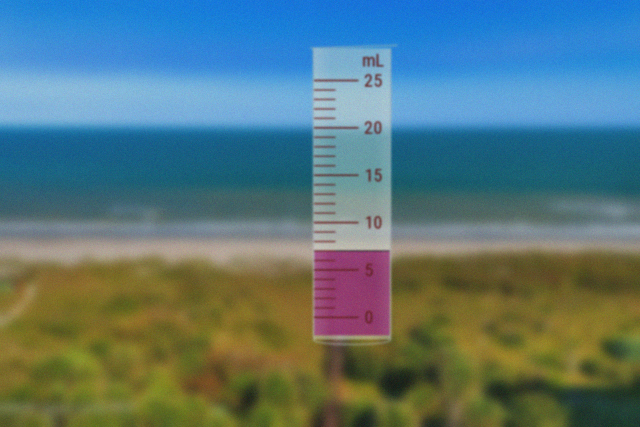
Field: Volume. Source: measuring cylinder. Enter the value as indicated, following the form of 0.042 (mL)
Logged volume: 7 (mL)
